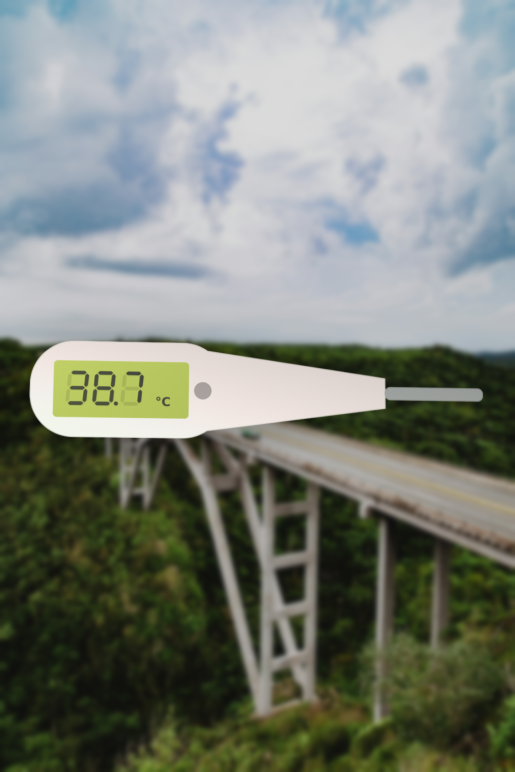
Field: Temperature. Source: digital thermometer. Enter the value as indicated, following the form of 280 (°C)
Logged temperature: 38.7 (°C)
